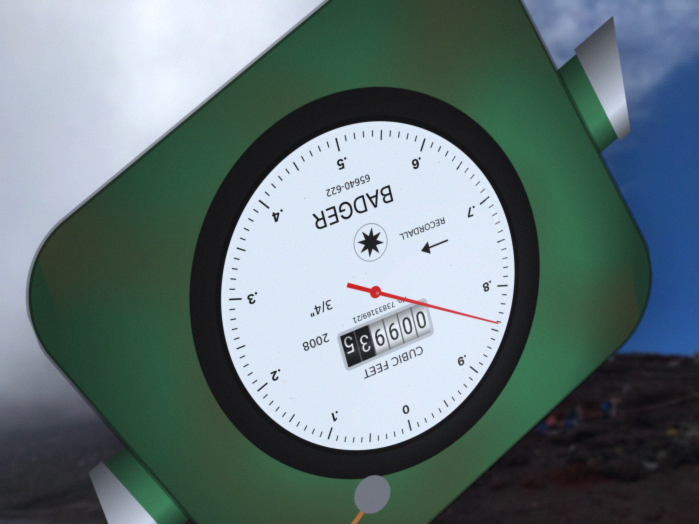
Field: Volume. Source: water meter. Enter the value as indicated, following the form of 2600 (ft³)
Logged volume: 9934.84 (ft³)
